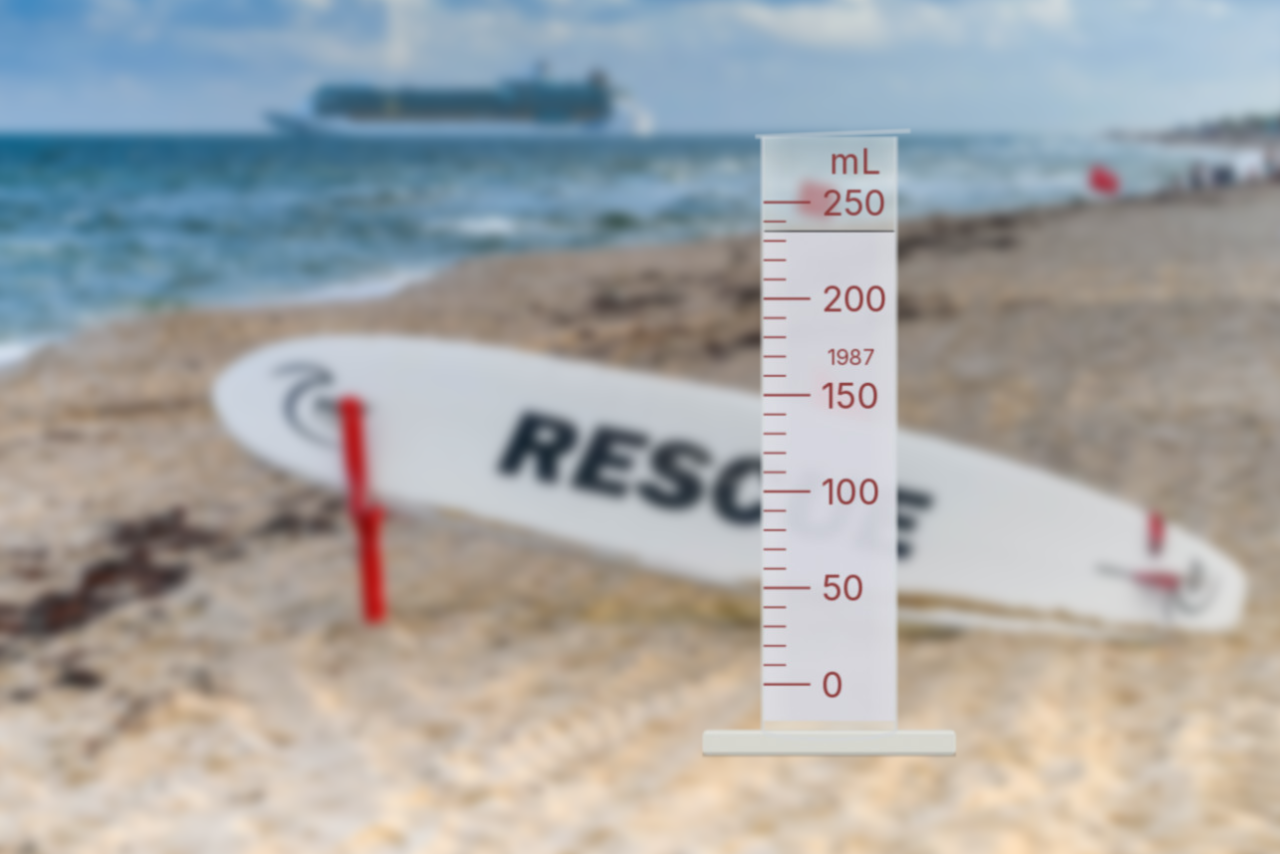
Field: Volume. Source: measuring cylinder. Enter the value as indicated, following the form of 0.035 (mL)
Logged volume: 235 (mL)
